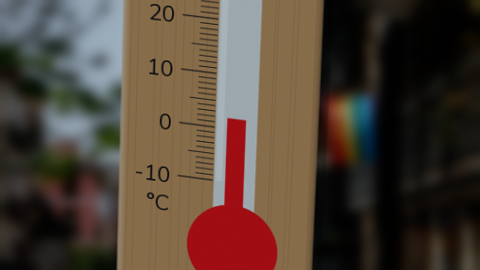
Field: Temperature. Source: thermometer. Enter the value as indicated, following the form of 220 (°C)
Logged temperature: 2 (°C)
